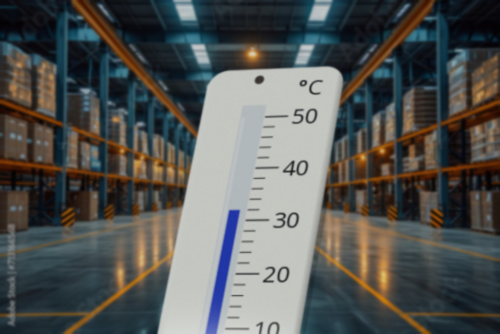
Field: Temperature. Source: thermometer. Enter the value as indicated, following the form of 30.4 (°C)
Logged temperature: 32 (°C)
